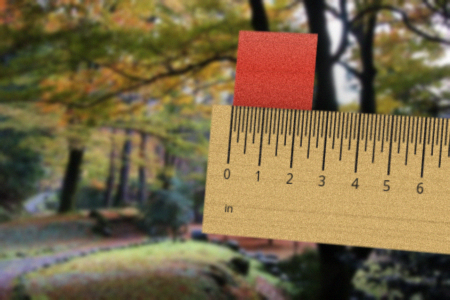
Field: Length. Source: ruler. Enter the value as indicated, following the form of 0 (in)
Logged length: 2.5 (in)
